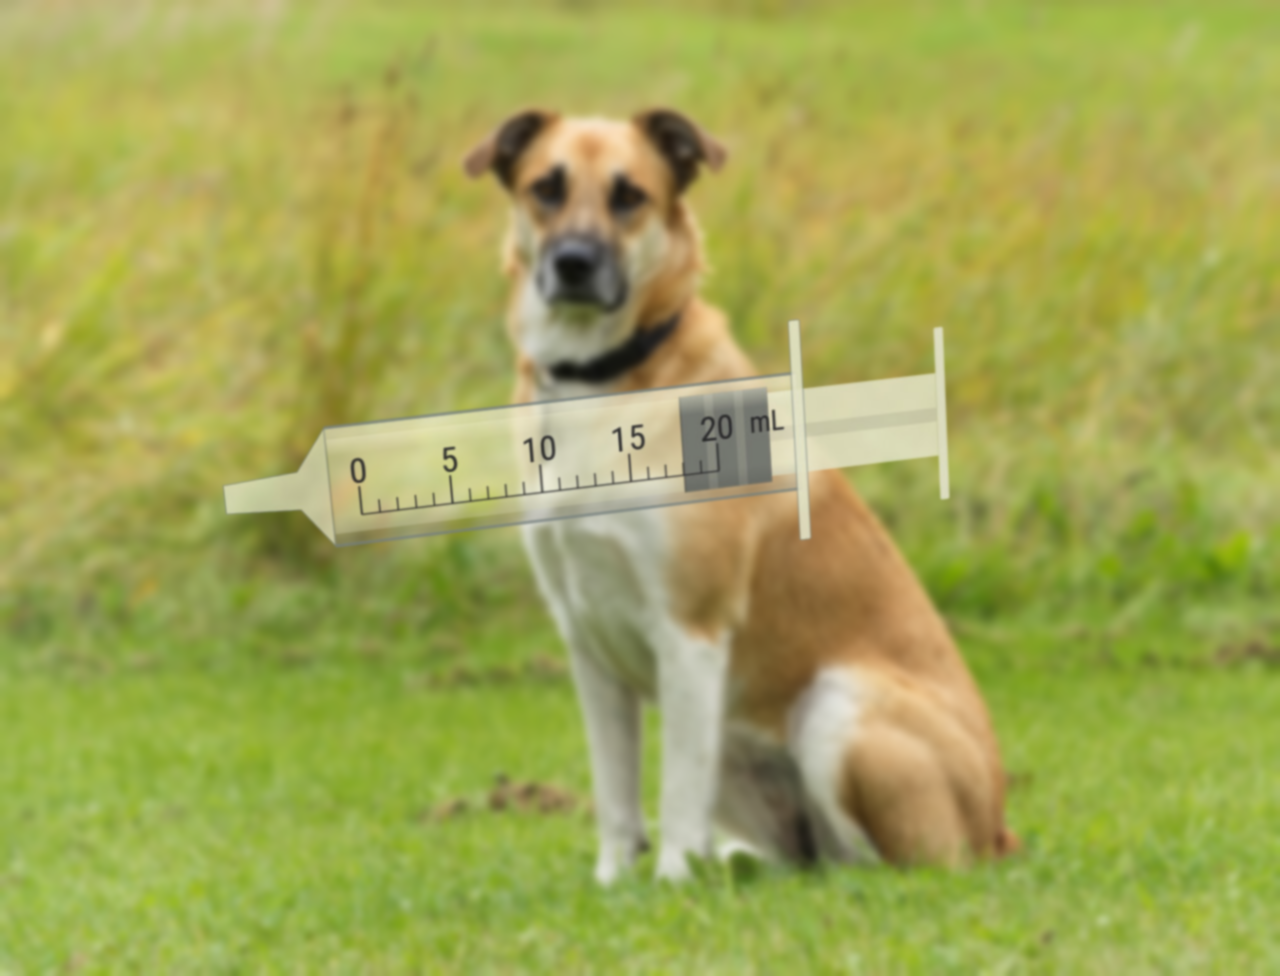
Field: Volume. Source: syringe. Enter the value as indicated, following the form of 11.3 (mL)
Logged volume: 18 (mL)
